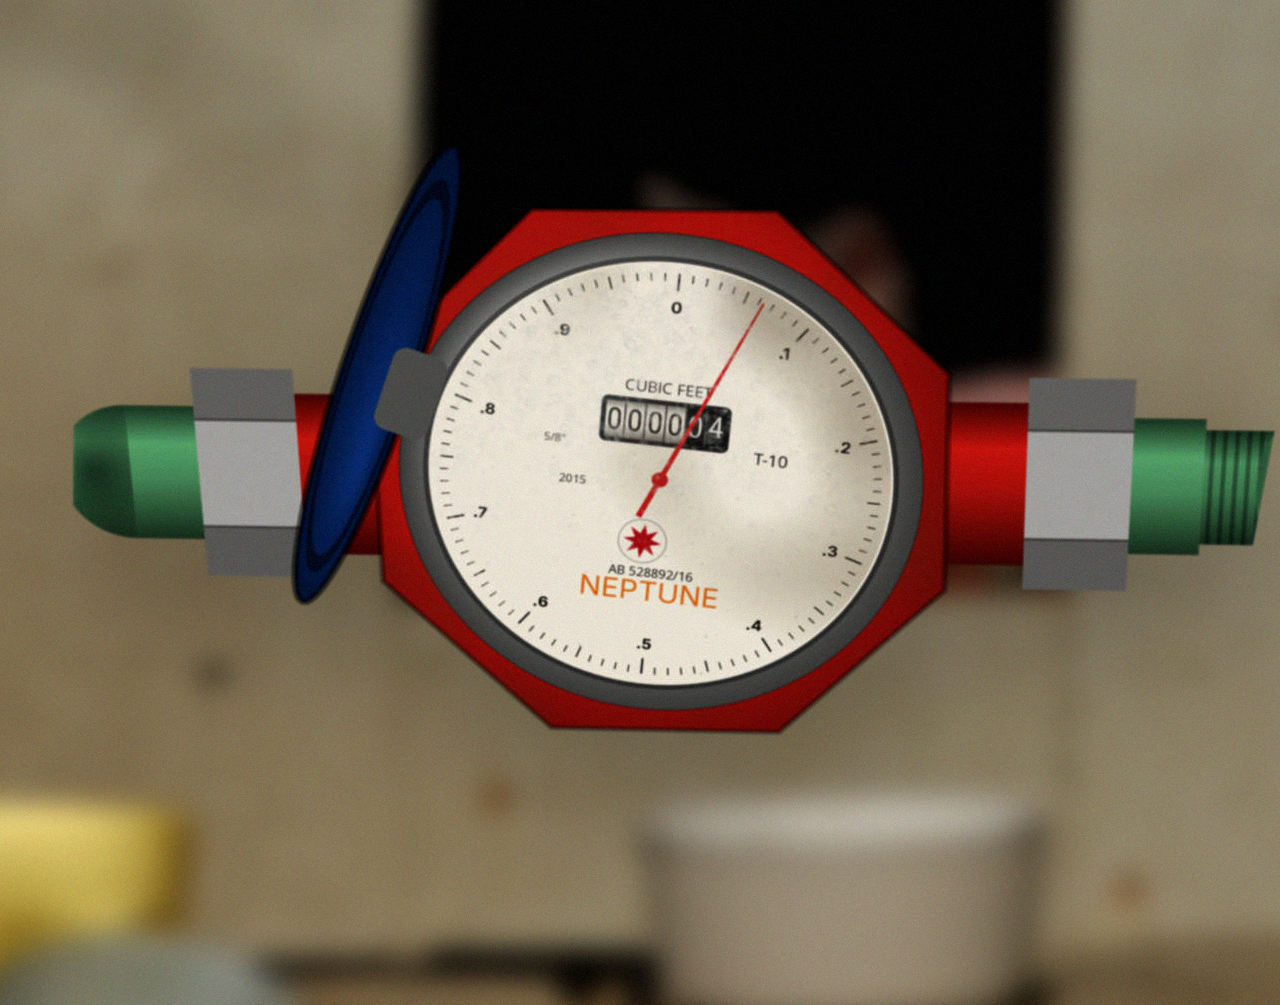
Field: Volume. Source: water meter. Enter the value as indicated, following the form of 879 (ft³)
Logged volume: 4.06 (ft³)
